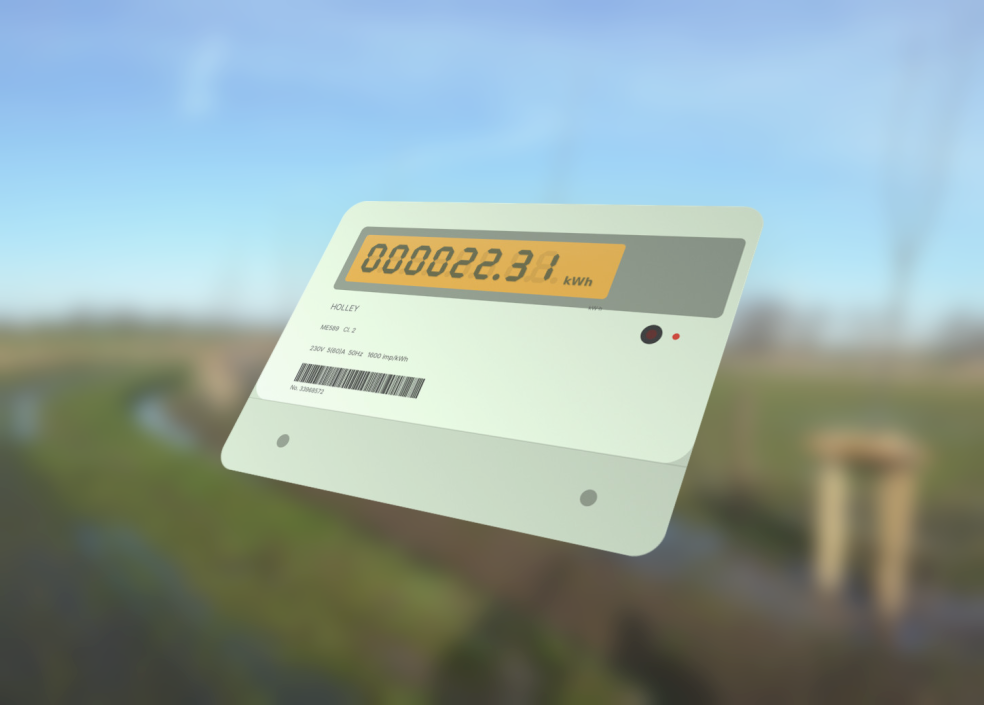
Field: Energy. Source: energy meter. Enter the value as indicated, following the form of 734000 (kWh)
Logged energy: 22.31 (kWh)
